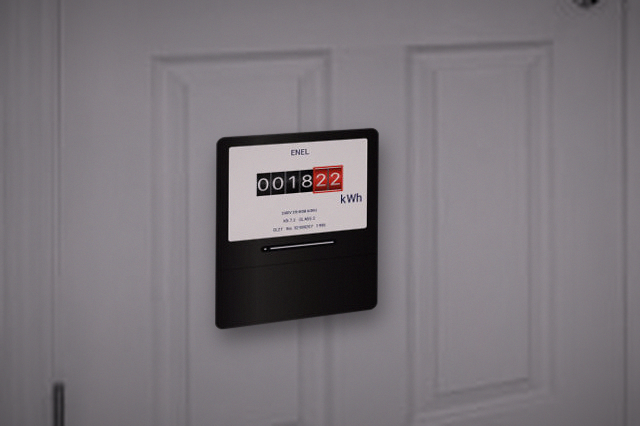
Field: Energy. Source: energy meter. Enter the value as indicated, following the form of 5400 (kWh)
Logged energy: 18.22 (kWh)
